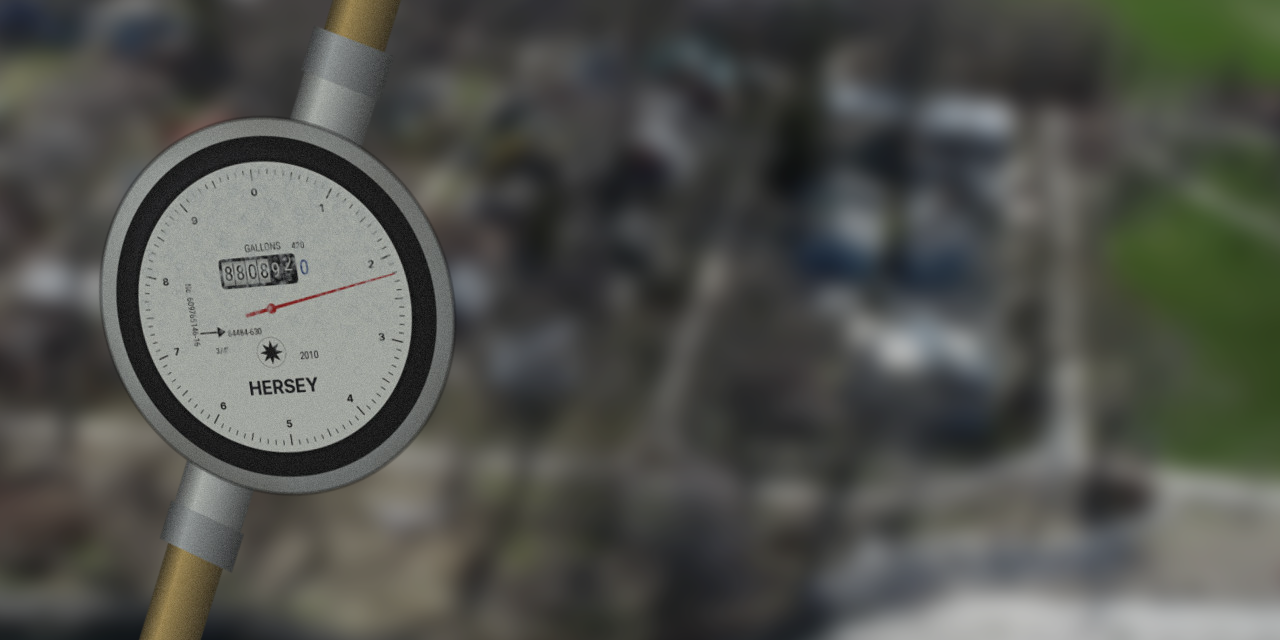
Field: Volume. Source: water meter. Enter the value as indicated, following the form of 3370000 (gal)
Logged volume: 8808922.2 (gal)
